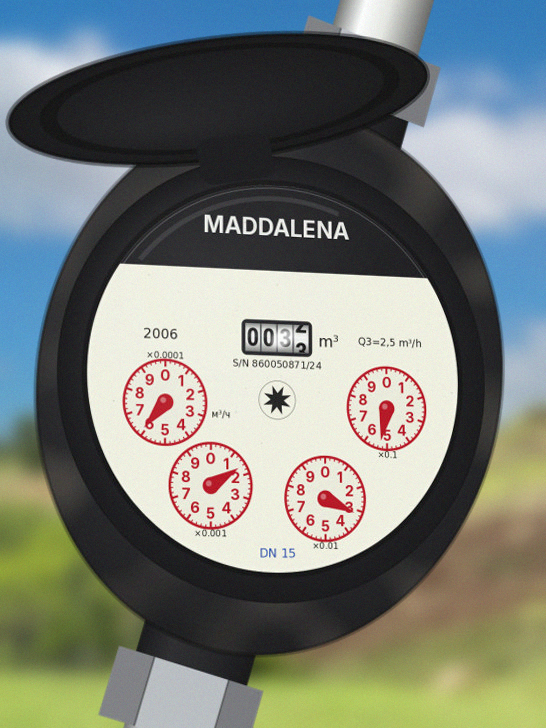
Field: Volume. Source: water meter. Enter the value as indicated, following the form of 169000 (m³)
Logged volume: 32.5316 (m³)
